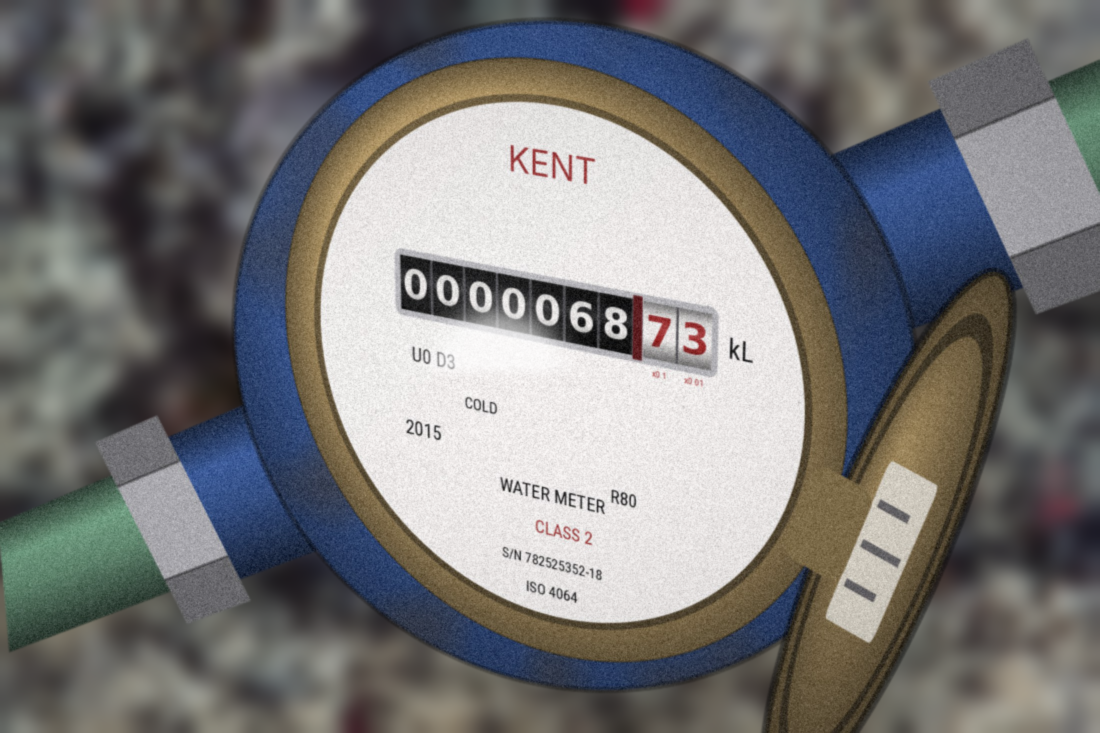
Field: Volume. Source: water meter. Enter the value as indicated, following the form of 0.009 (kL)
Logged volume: 68.73 (kL)
